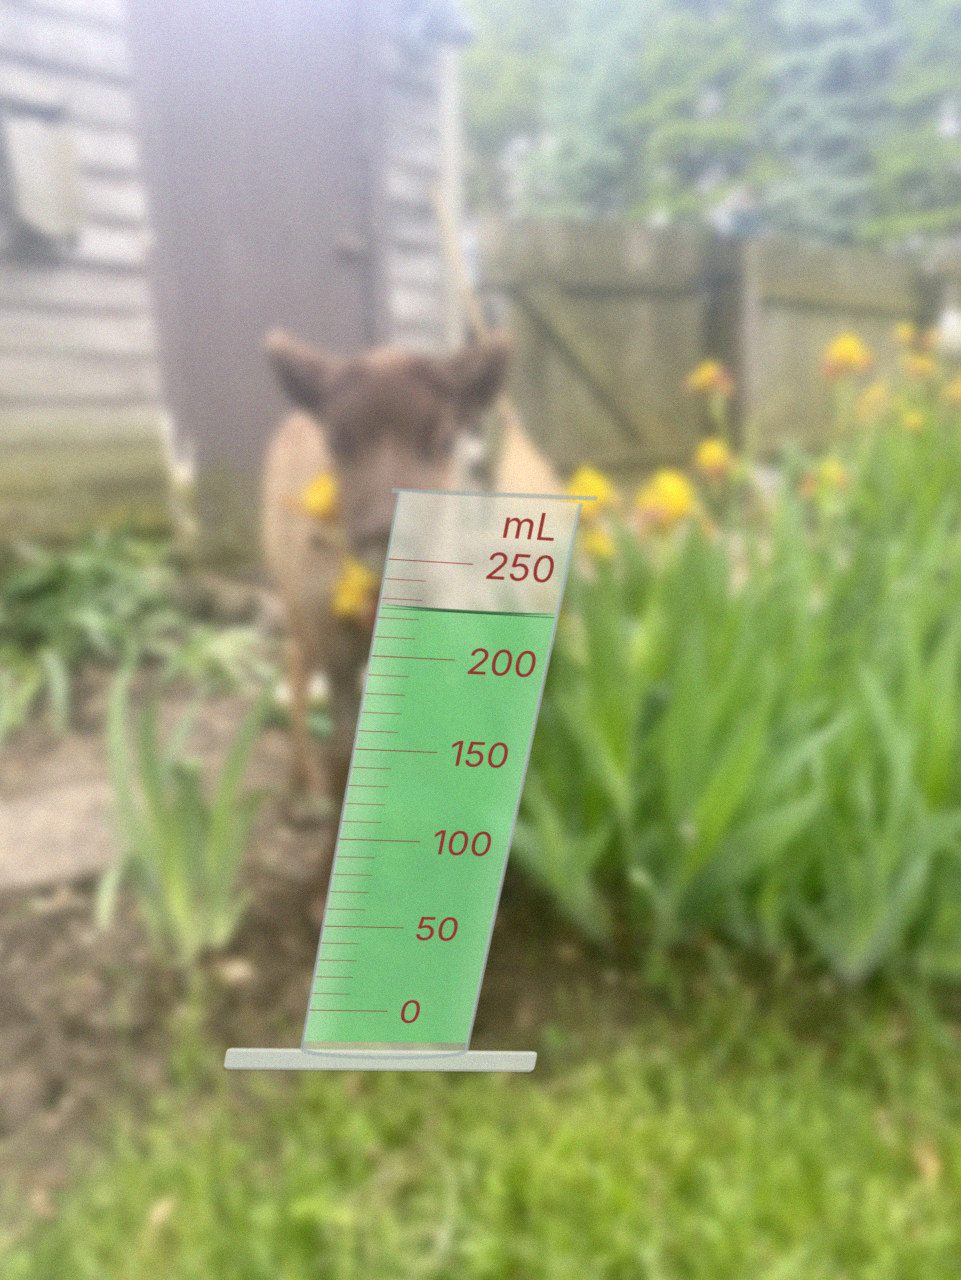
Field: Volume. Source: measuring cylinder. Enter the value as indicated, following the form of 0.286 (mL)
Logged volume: 225 (mL)
